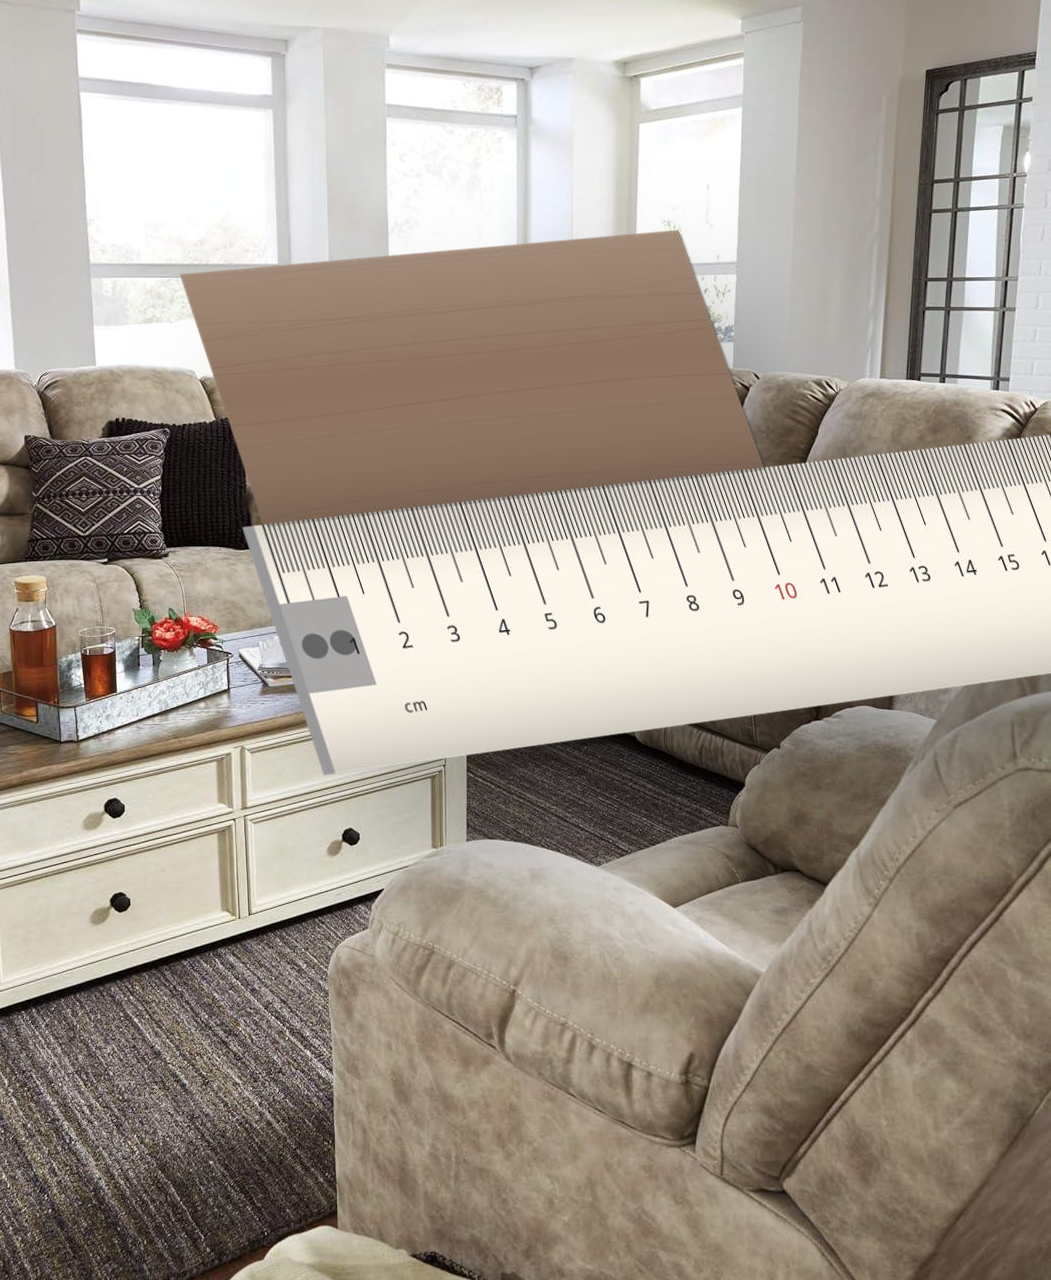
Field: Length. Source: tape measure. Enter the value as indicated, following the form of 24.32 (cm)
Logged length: 10.5 (cm)
